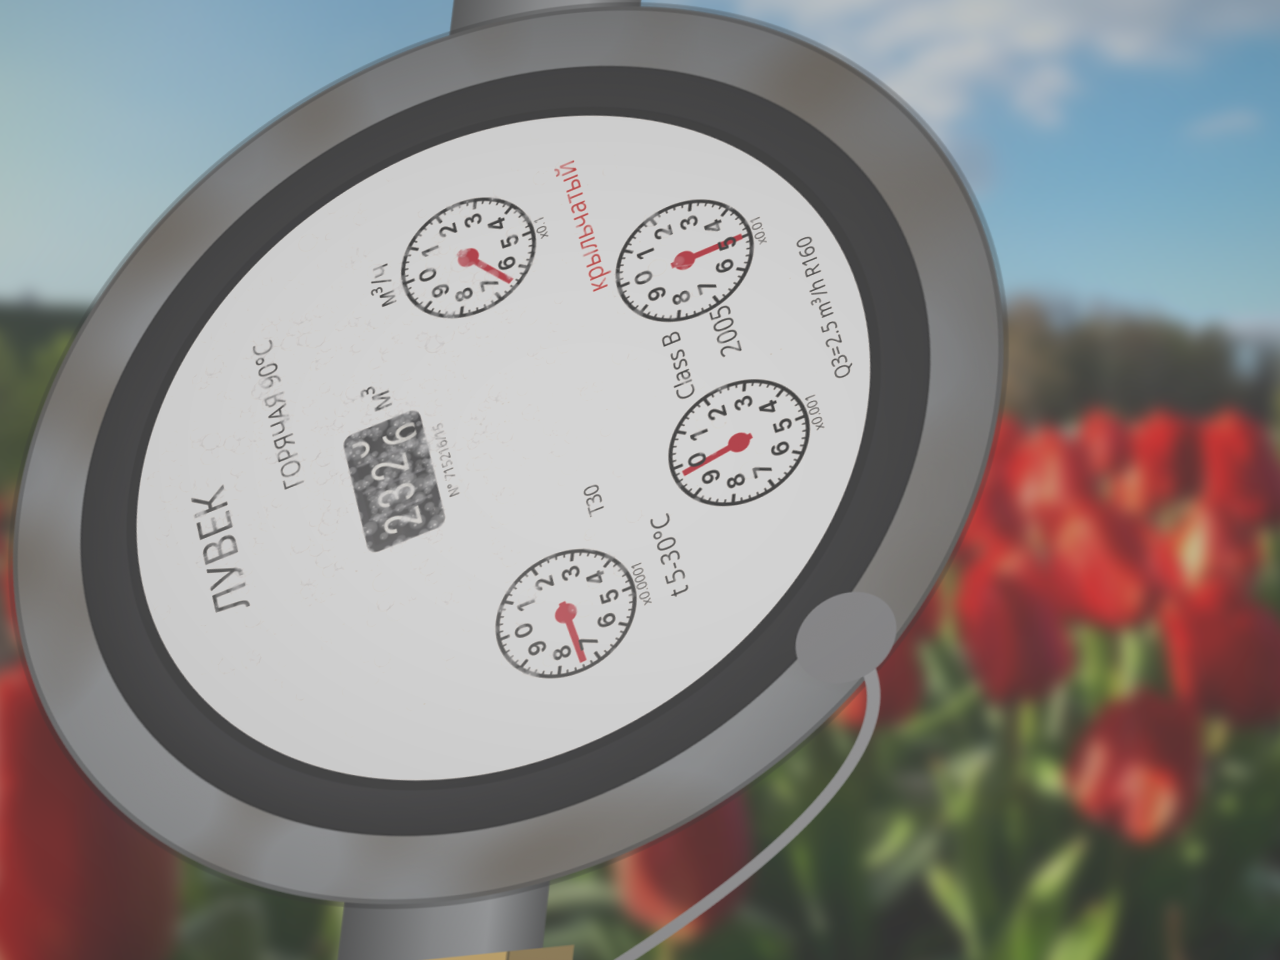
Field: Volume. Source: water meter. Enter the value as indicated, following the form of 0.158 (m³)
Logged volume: 2325.6497 (m³)
